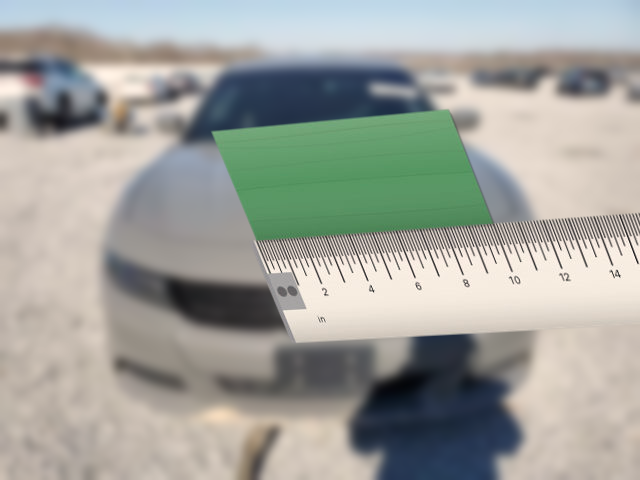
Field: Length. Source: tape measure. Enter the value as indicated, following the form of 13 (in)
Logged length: 10 (in)
